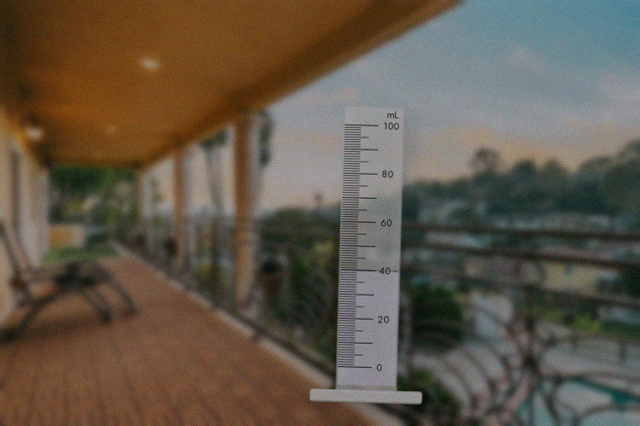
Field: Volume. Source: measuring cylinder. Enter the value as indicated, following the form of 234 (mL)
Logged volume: 40 (mL)
